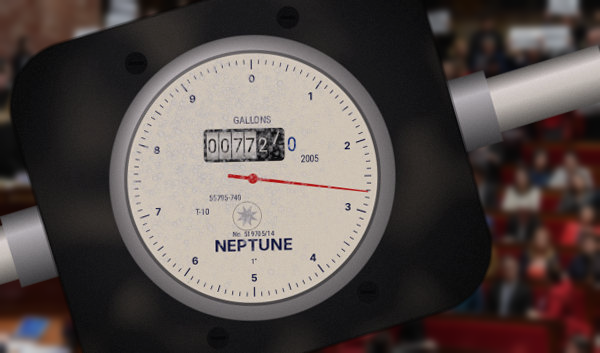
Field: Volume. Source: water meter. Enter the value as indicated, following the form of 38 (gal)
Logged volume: 77272.7 (gal)
